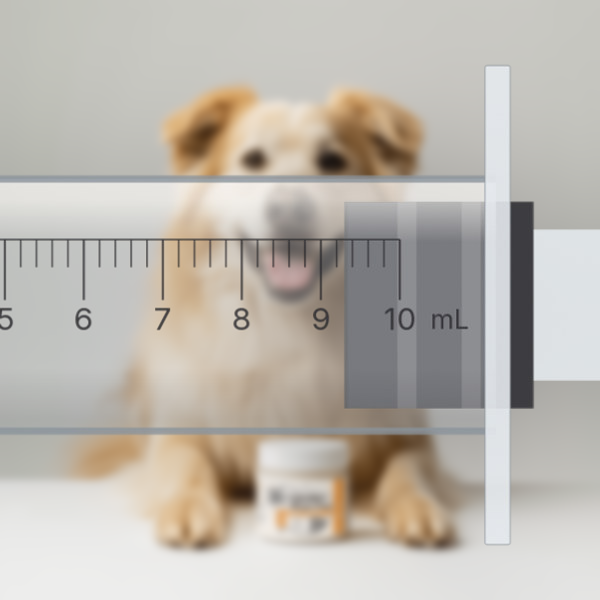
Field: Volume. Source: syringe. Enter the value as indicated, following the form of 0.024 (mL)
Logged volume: 9.3 (mL)
